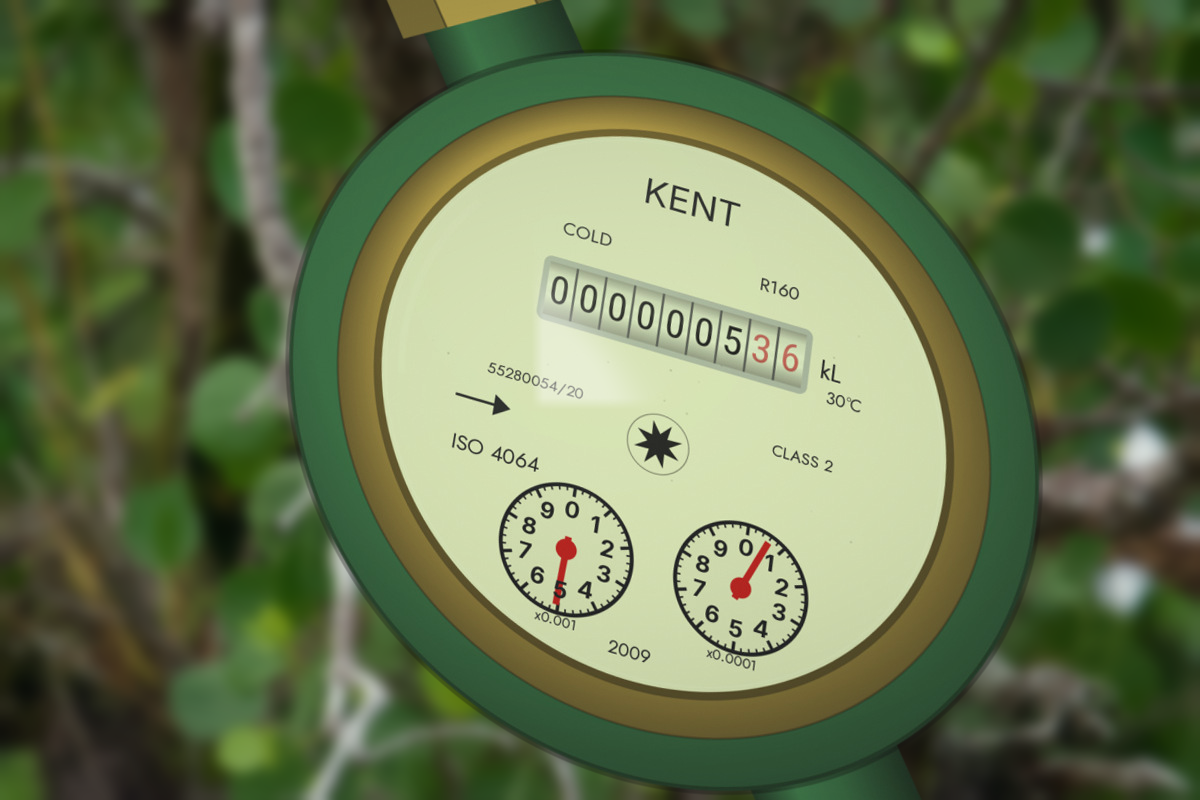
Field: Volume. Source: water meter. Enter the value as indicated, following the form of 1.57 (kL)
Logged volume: 5.3650 (kL)
